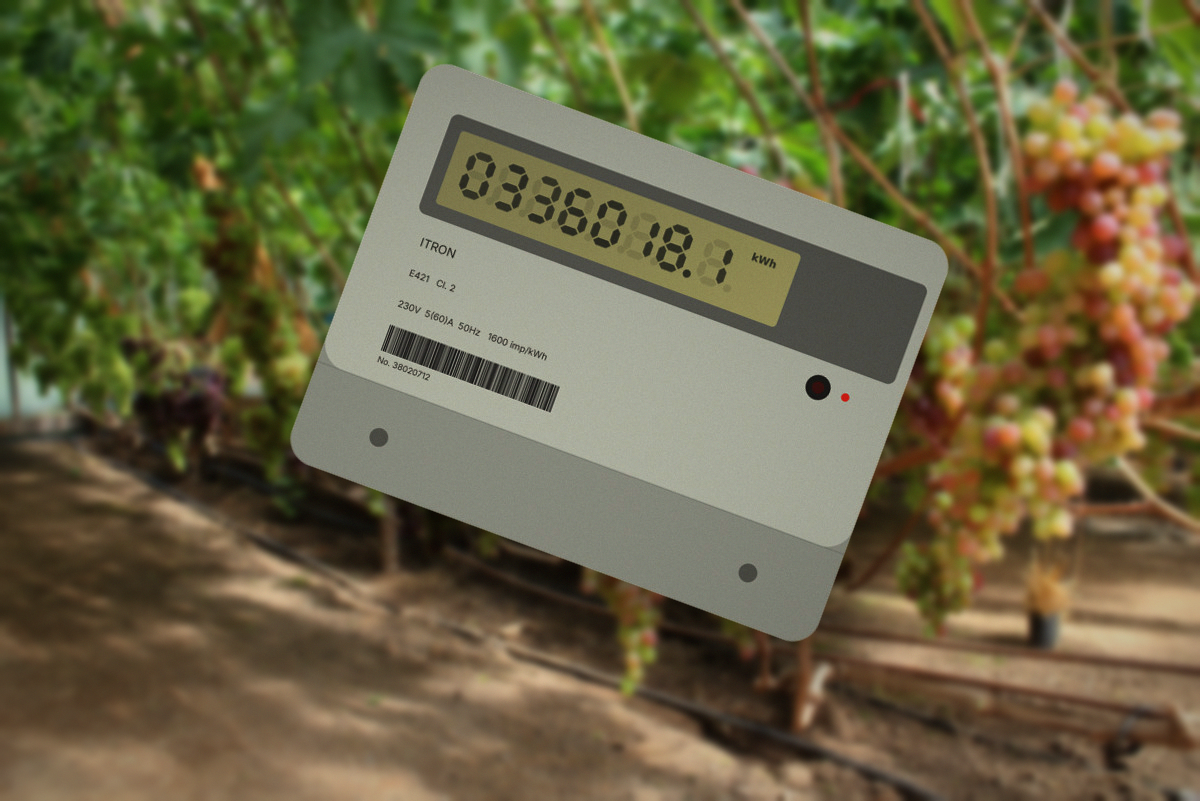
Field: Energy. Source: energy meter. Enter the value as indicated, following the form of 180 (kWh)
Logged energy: 336018.1 (kWh)
